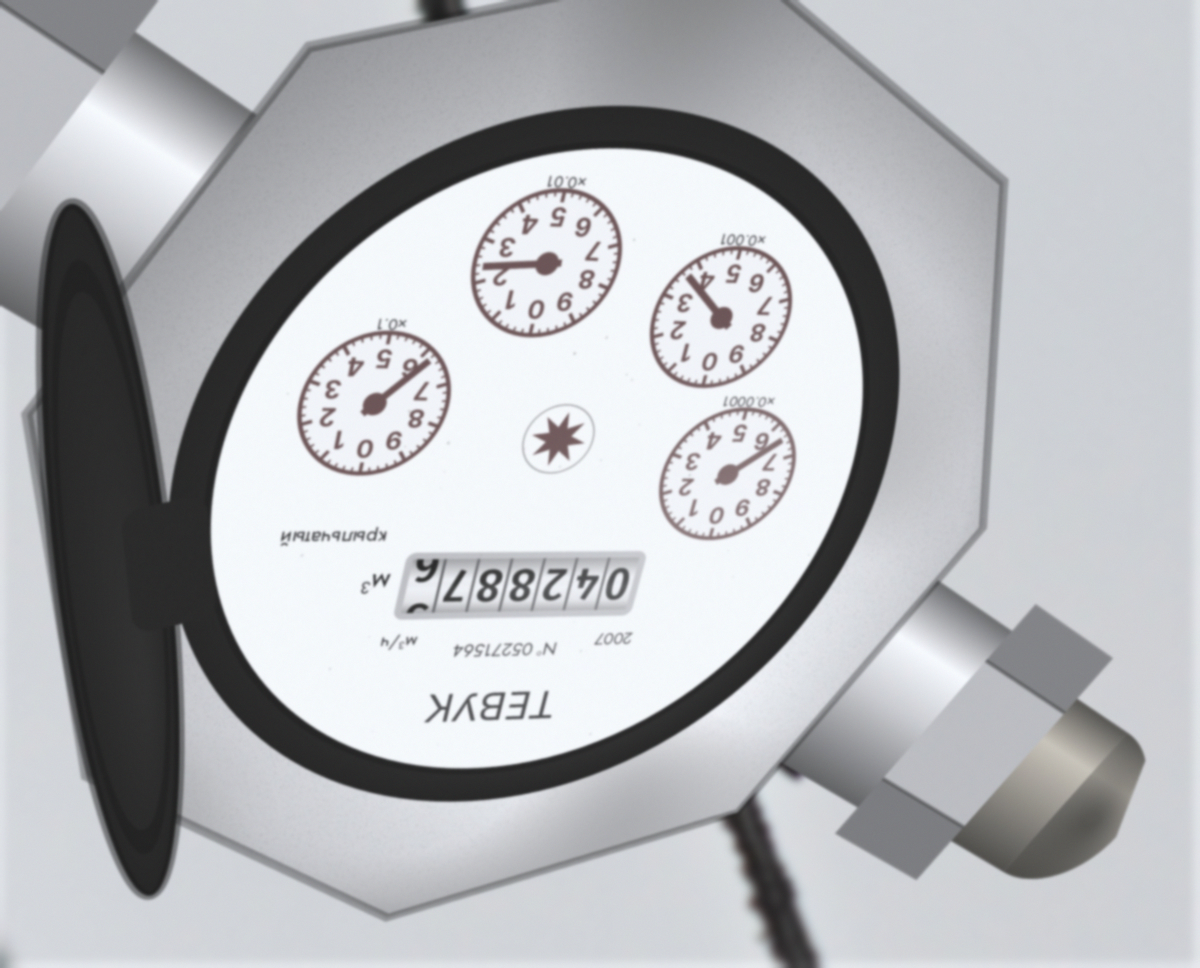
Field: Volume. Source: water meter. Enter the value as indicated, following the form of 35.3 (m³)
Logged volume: 428875.6236 (m³)
